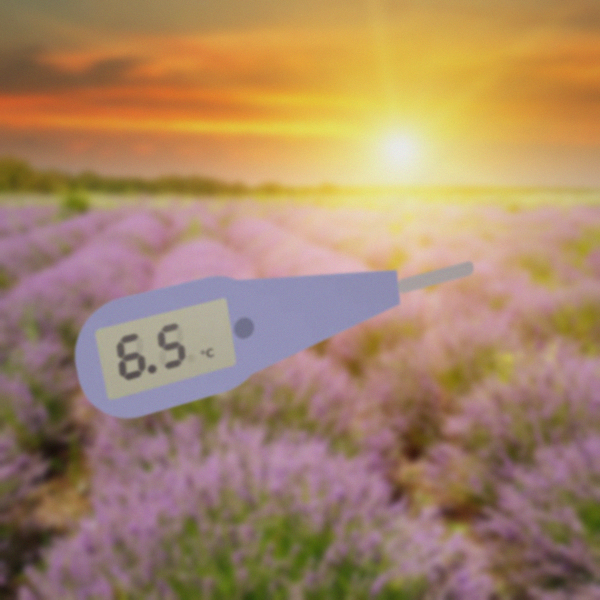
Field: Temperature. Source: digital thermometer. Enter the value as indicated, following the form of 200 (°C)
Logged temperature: 6.5 (°C)
